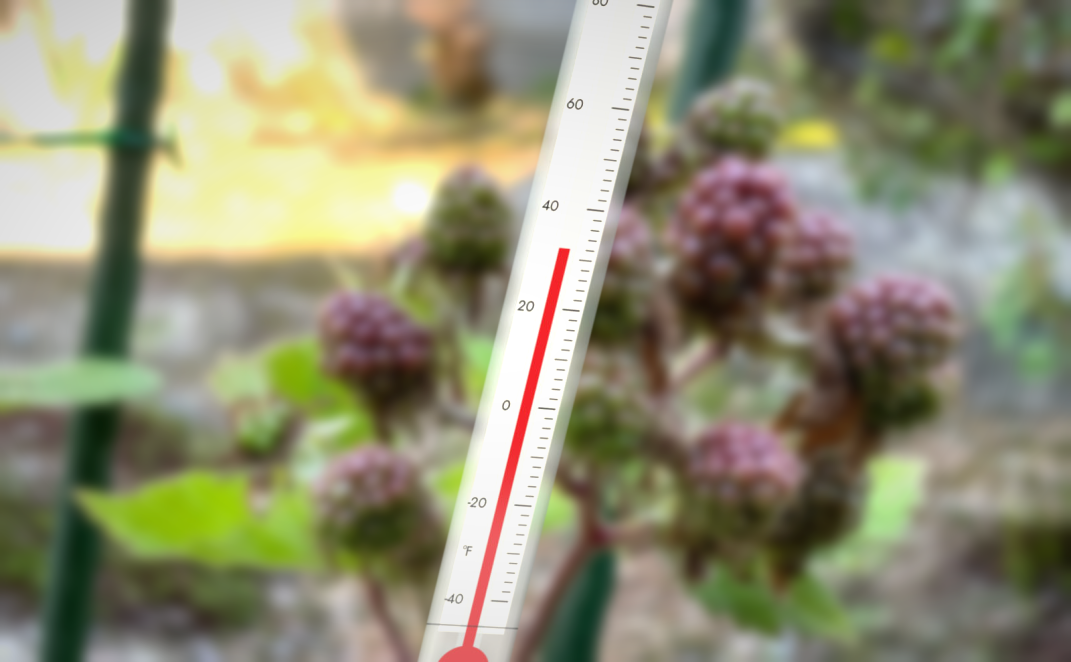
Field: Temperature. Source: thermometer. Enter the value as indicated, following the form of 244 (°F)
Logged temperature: 32 (°F)
